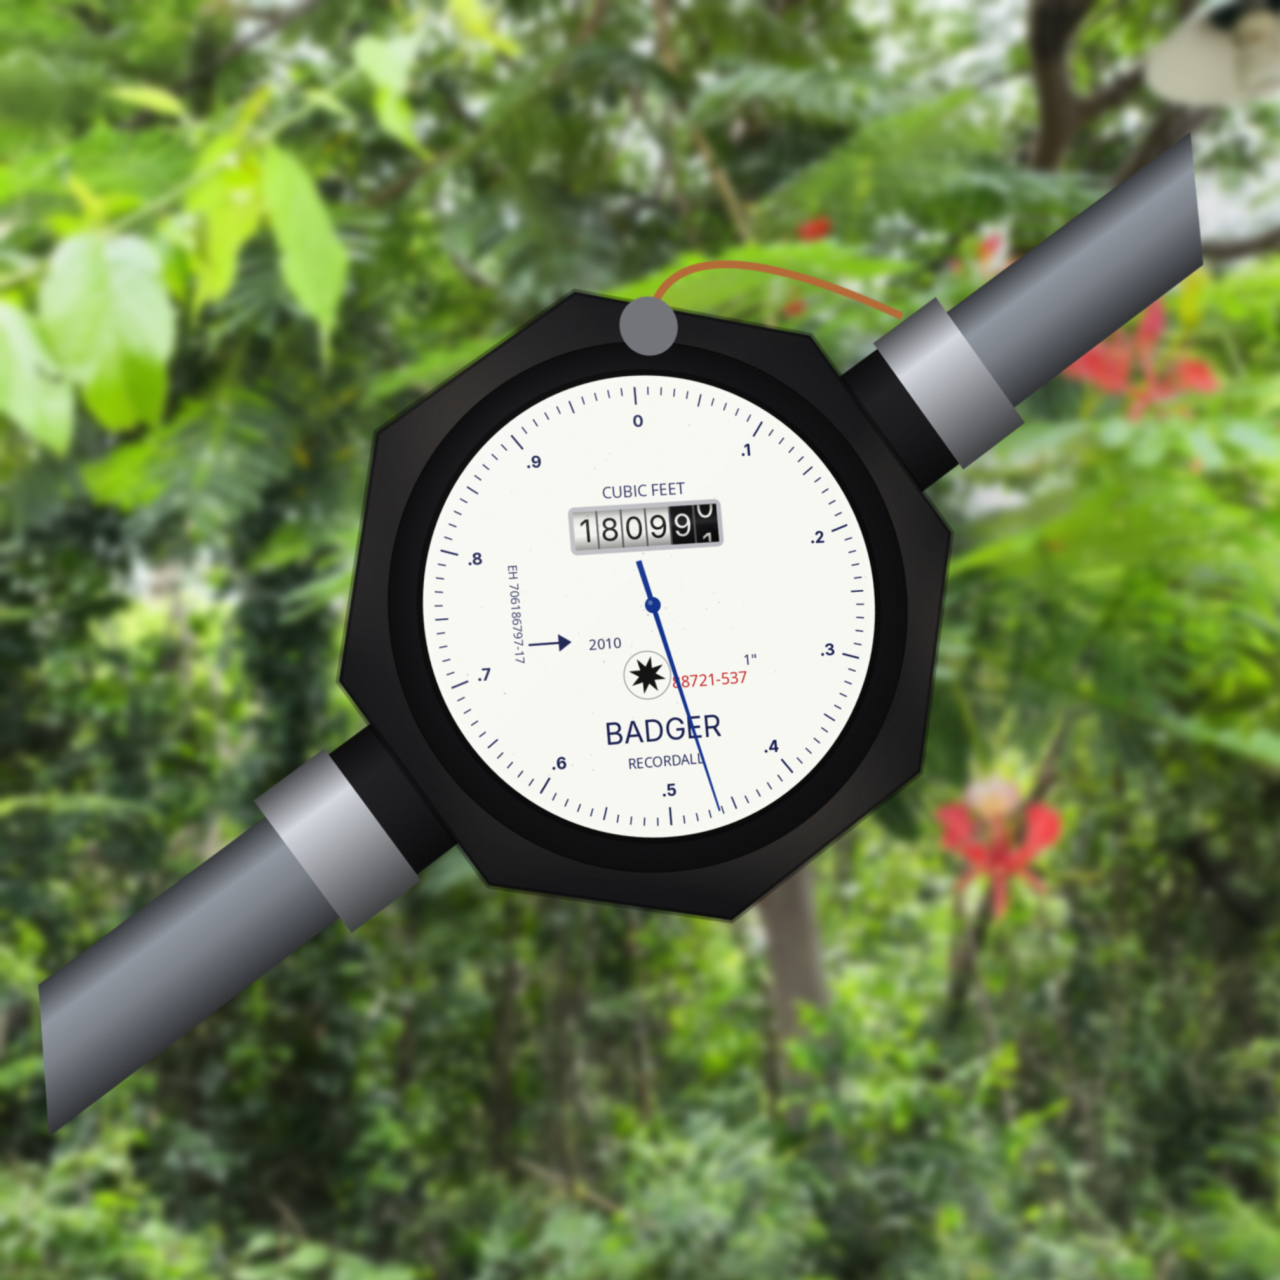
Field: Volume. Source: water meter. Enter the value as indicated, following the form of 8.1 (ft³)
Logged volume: 180990.46 (ft³)
